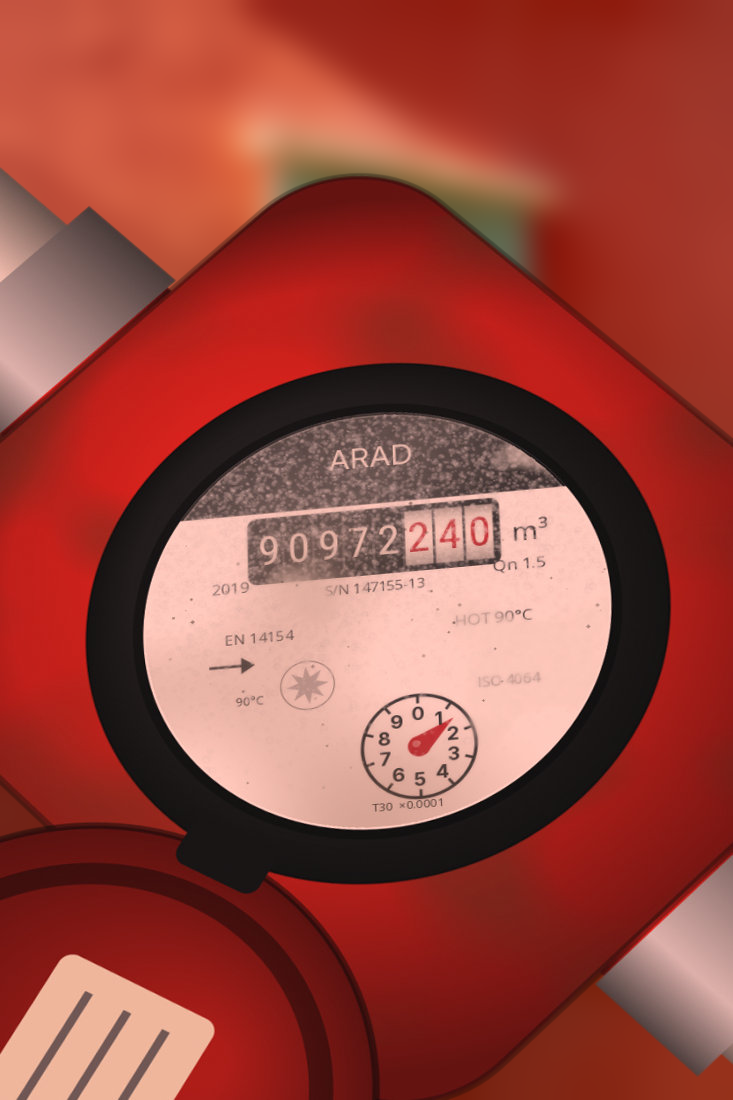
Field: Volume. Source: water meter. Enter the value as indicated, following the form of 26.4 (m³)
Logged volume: 90972.2401 (m³)
